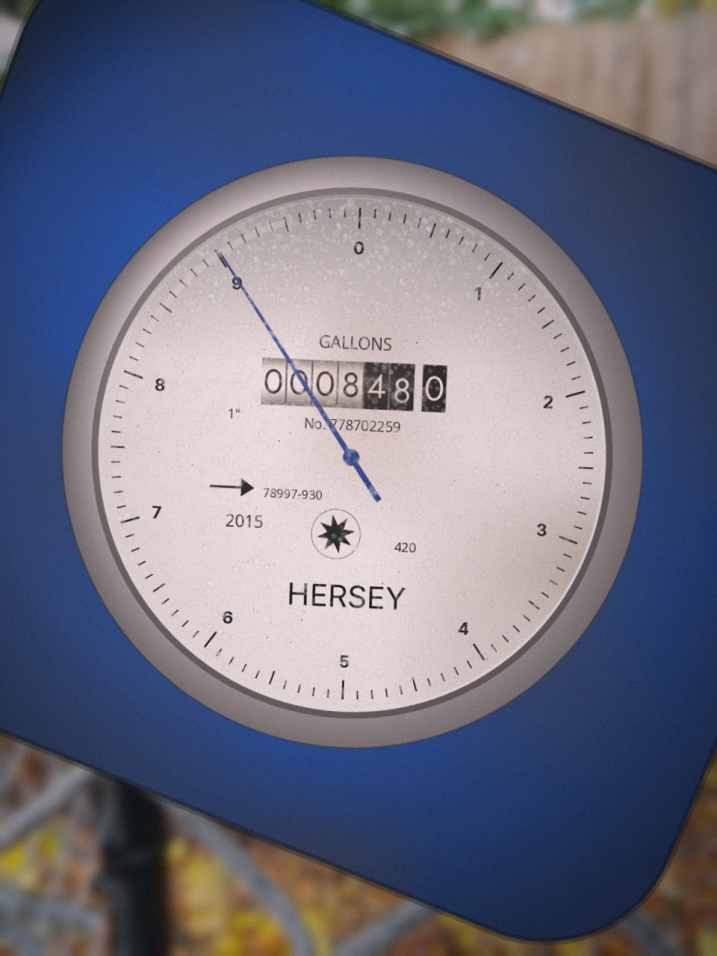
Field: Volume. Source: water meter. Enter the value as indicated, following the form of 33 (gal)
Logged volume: 8479.0 (gal)
